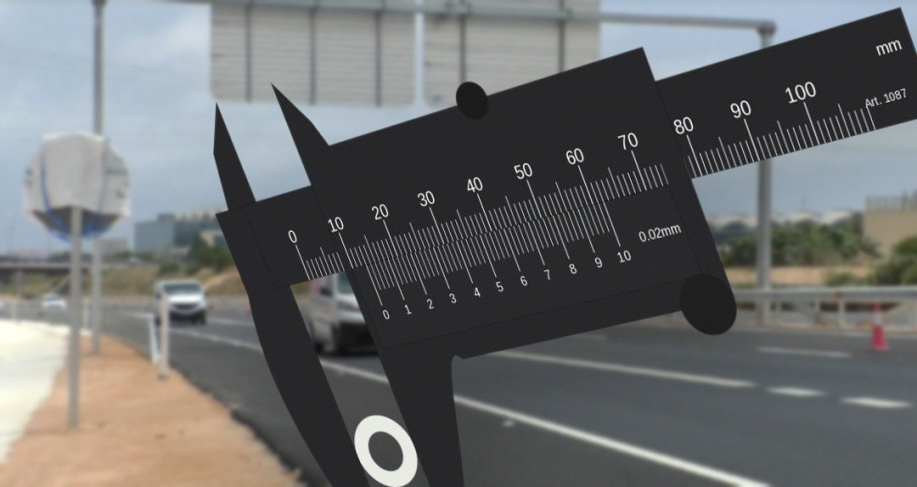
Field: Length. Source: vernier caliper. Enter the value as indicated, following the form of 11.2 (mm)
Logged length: 13.0 (mm)
